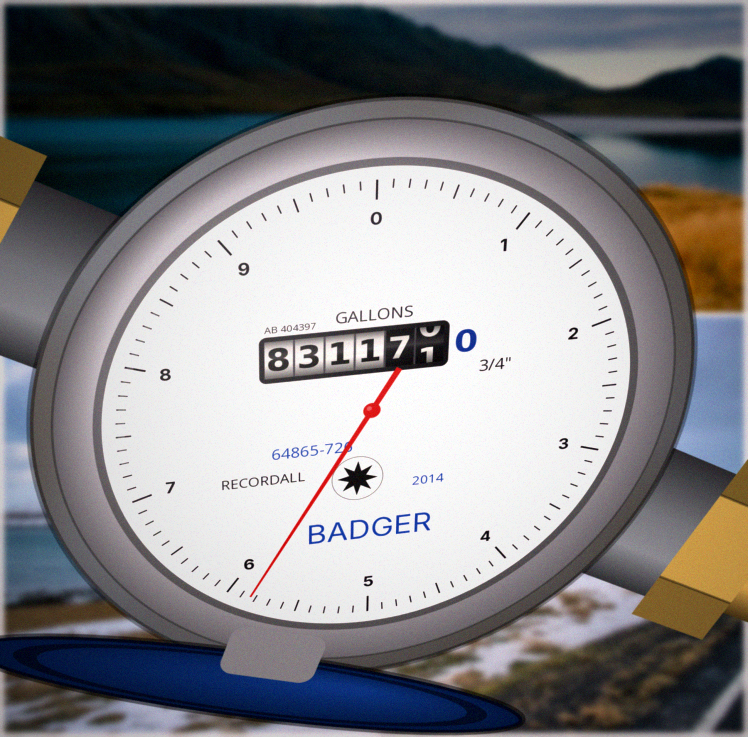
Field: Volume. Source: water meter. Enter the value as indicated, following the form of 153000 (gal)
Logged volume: 8311705.8 (gal)
